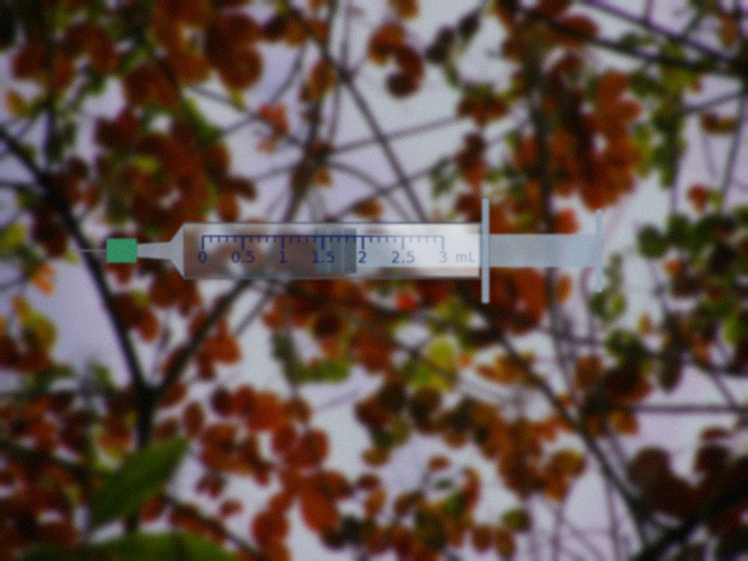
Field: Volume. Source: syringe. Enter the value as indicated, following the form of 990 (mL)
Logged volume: 1.4 (mL)
